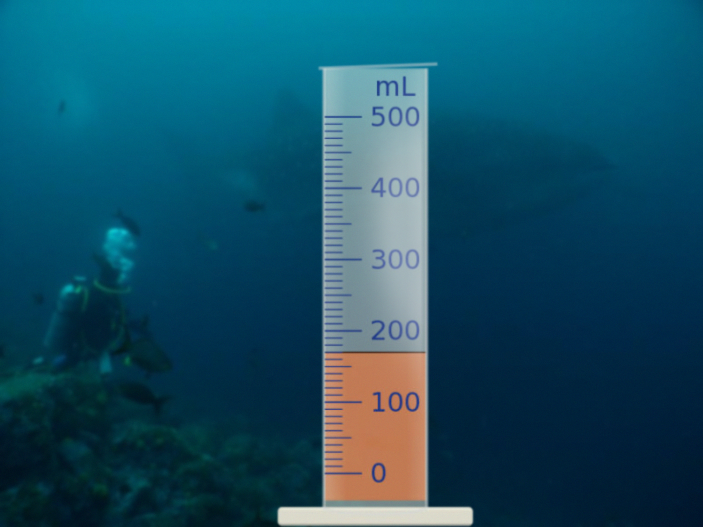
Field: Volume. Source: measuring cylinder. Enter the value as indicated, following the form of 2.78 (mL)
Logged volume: 170 (mL)
